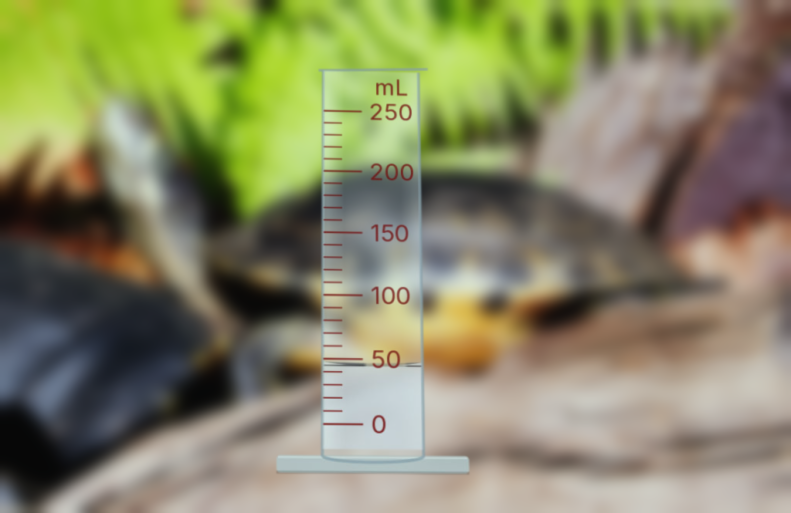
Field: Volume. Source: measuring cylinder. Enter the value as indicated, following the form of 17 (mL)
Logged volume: 45 (mL)
